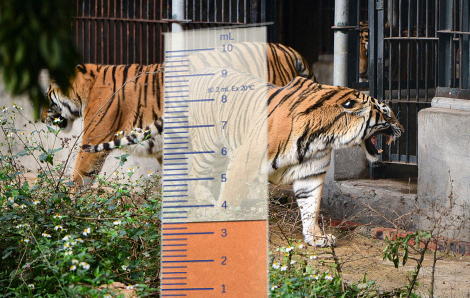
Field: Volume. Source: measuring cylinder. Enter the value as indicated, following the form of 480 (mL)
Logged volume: 3.4 (mL)
